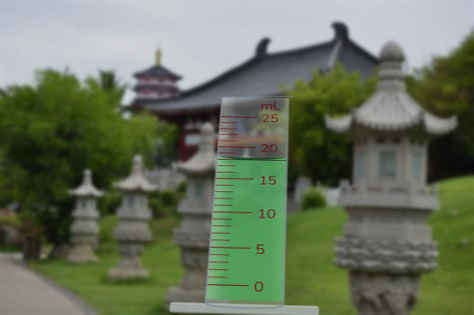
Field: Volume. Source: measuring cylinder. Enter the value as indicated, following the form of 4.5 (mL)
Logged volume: 18 (mL)
